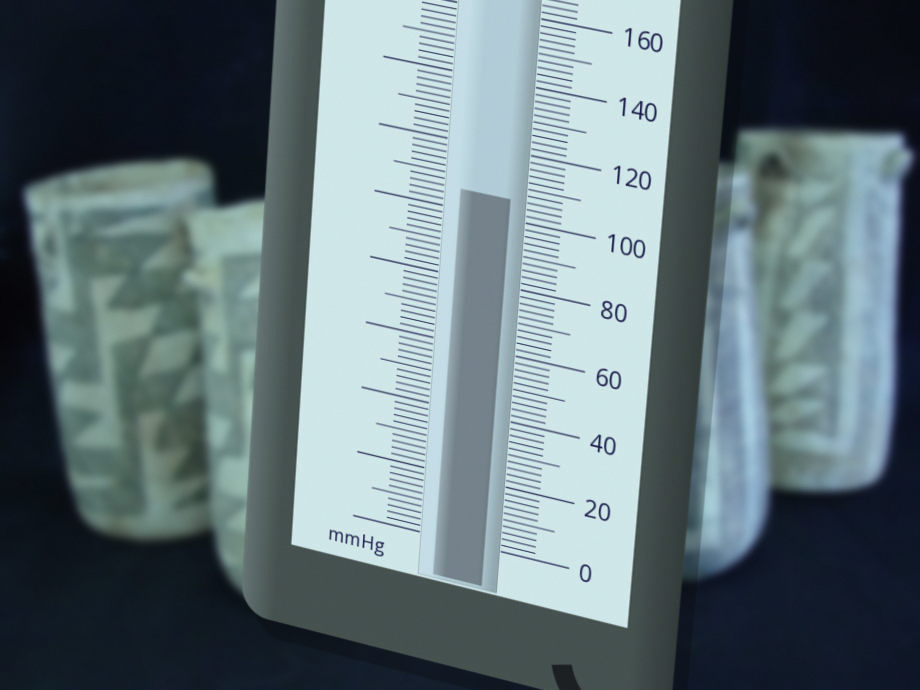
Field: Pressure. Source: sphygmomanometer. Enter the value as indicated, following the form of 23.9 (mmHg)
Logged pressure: 106 (mmHg)
